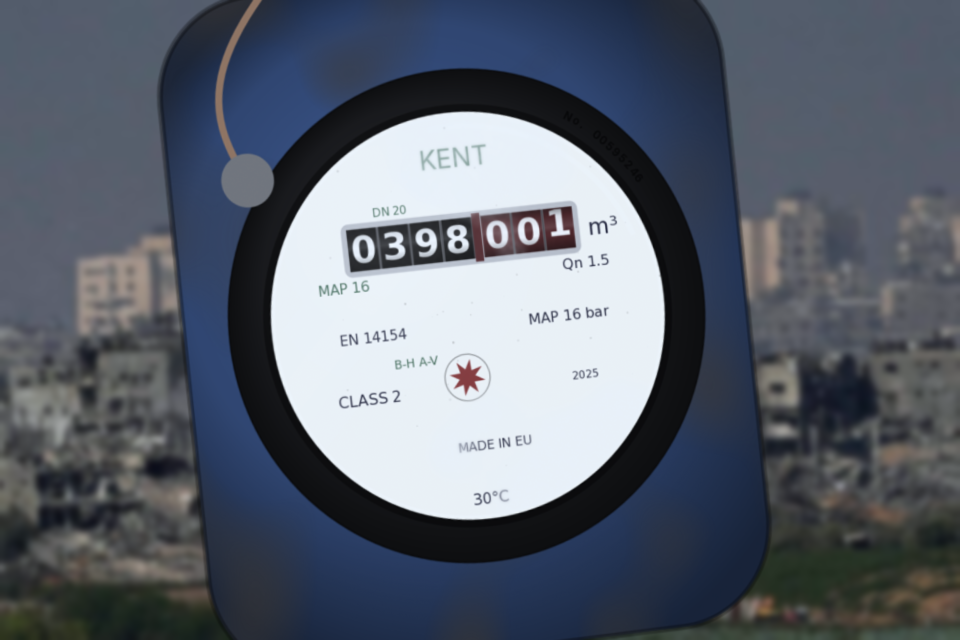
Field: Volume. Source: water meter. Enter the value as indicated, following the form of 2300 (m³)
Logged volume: 398.001 (m³)
